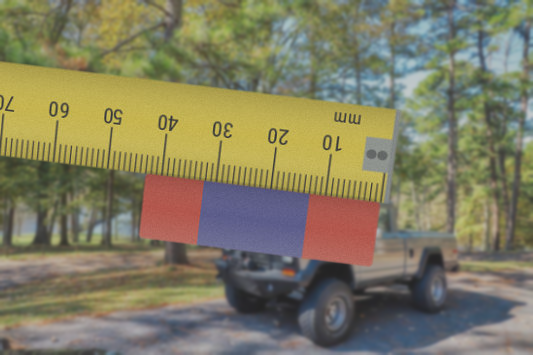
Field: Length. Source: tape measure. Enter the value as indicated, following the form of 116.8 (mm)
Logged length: 43 (mm)
